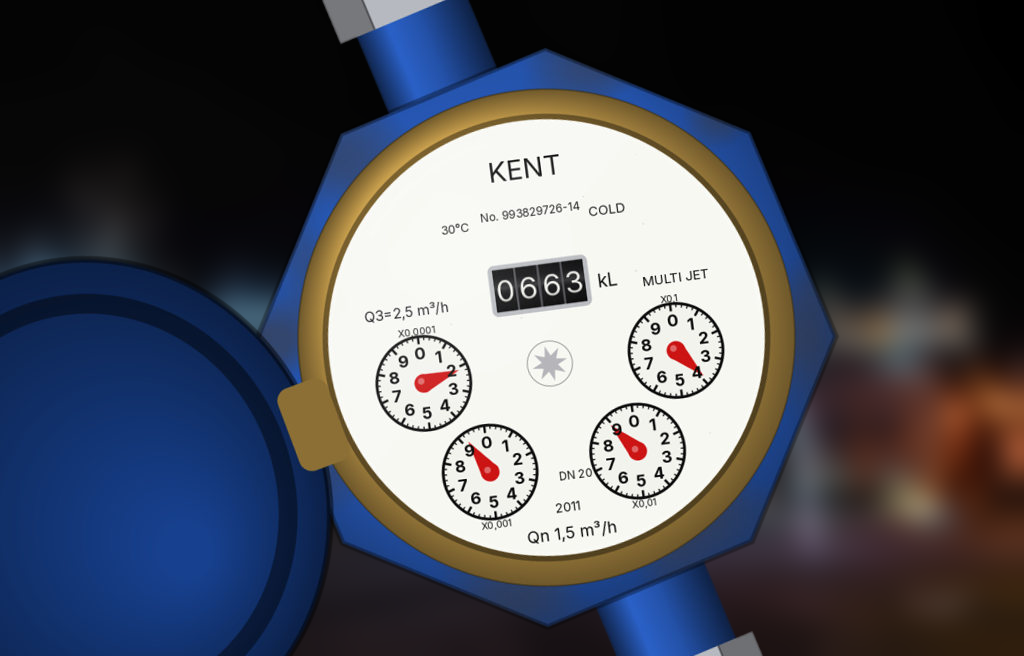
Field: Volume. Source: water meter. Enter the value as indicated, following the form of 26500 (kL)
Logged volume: 663.3892 (kL)
